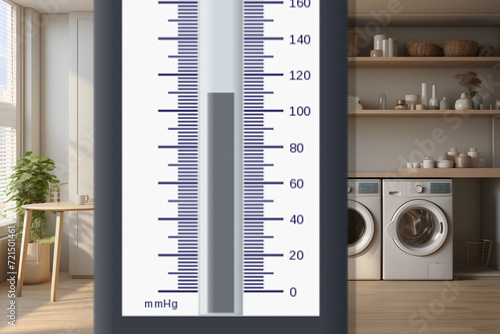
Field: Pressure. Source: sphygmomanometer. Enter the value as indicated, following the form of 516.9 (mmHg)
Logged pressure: 110 (mmHg)
